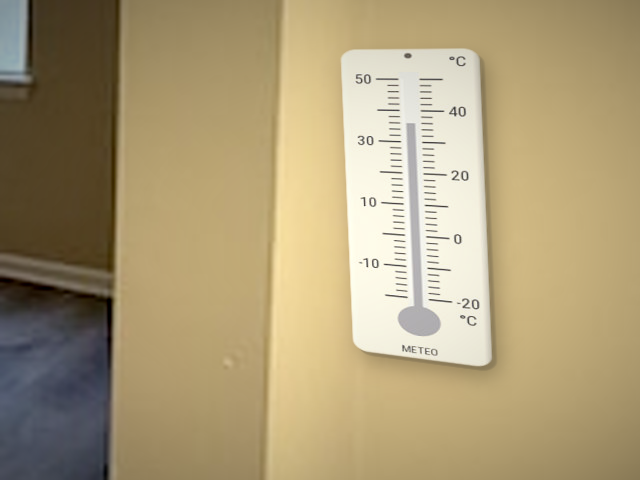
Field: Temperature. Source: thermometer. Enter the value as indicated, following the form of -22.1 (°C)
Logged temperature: 36 (°C)
